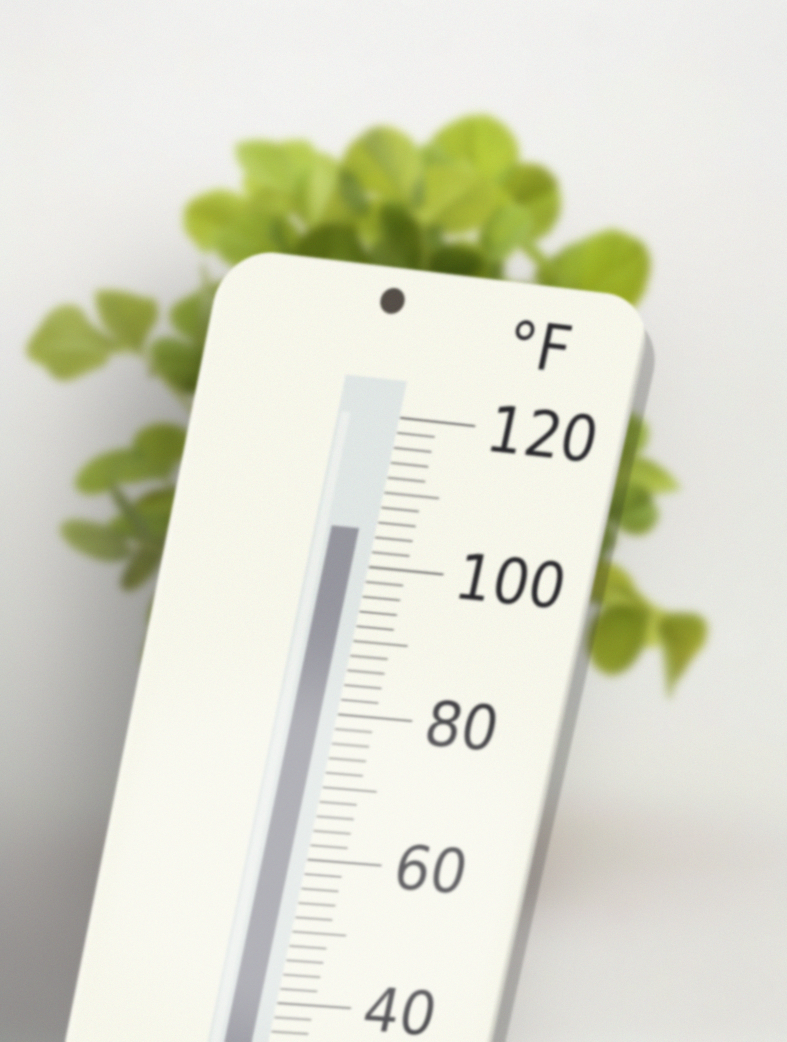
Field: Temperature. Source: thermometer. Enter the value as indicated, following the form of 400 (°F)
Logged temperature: 105 (°F)
